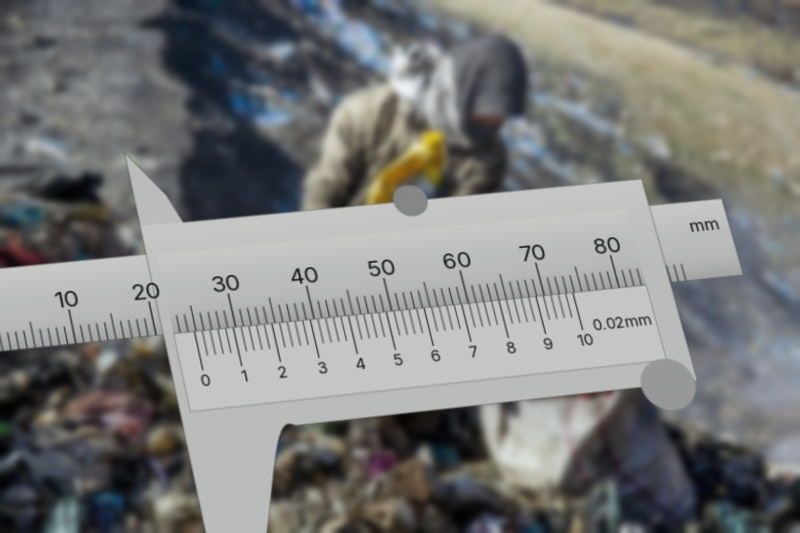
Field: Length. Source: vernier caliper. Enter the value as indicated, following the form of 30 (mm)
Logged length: 24.8 (mm)
